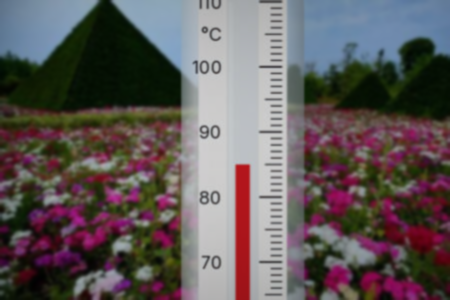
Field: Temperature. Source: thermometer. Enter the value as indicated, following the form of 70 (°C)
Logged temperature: 85 (°C)
